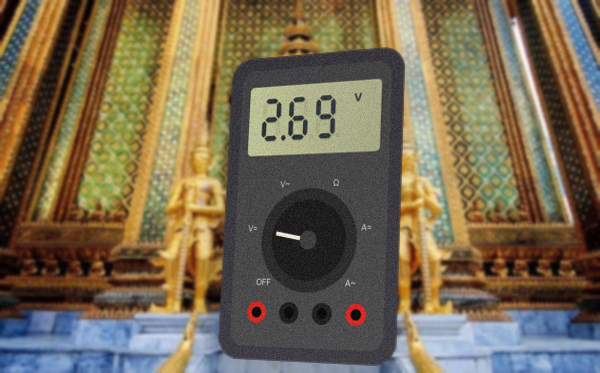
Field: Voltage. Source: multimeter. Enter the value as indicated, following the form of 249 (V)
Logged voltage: 2.69 (V)
